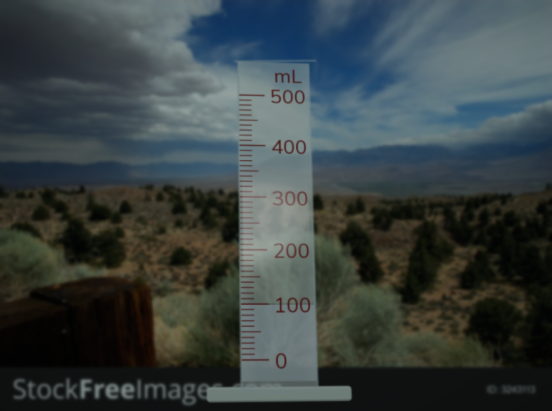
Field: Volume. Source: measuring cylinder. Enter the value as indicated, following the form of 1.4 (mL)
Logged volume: 100 (mL)
